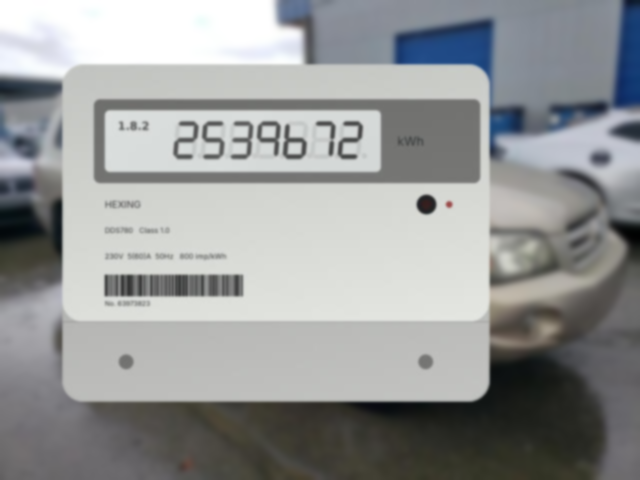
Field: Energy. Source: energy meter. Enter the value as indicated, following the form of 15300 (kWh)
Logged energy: 2539672 (kWh)
